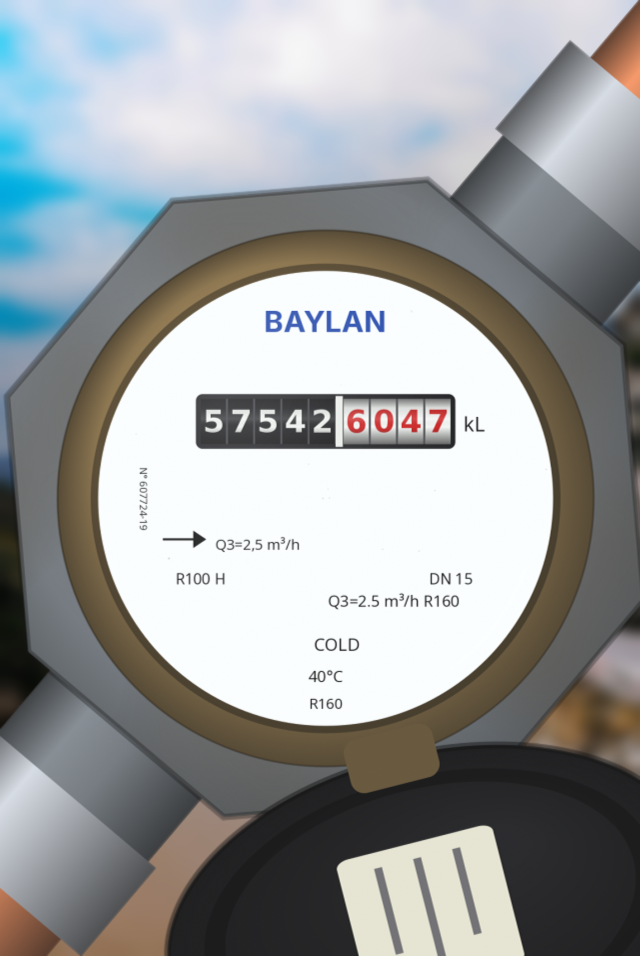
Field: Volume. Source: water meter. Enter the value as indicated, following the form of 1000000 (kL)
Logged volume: 57542.6047 (kL)
